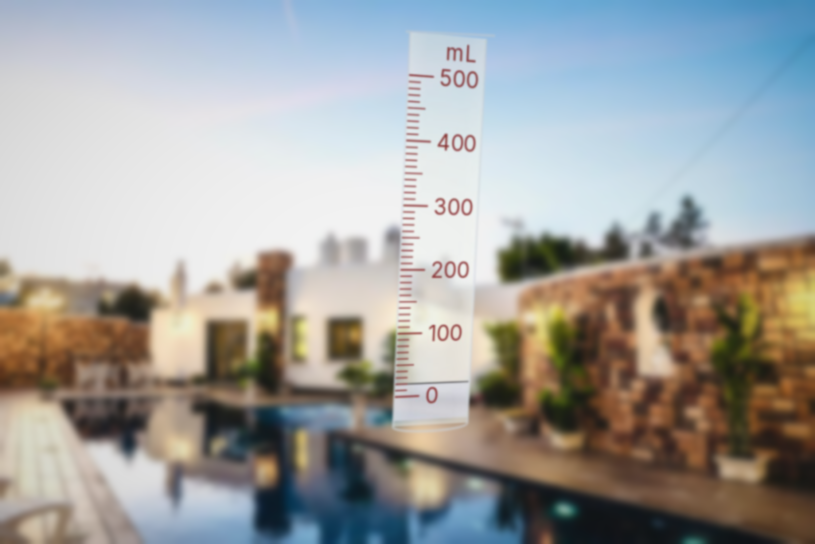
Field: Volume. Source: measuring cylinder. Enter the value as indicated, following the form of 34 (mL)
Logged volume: 20 (mL)
